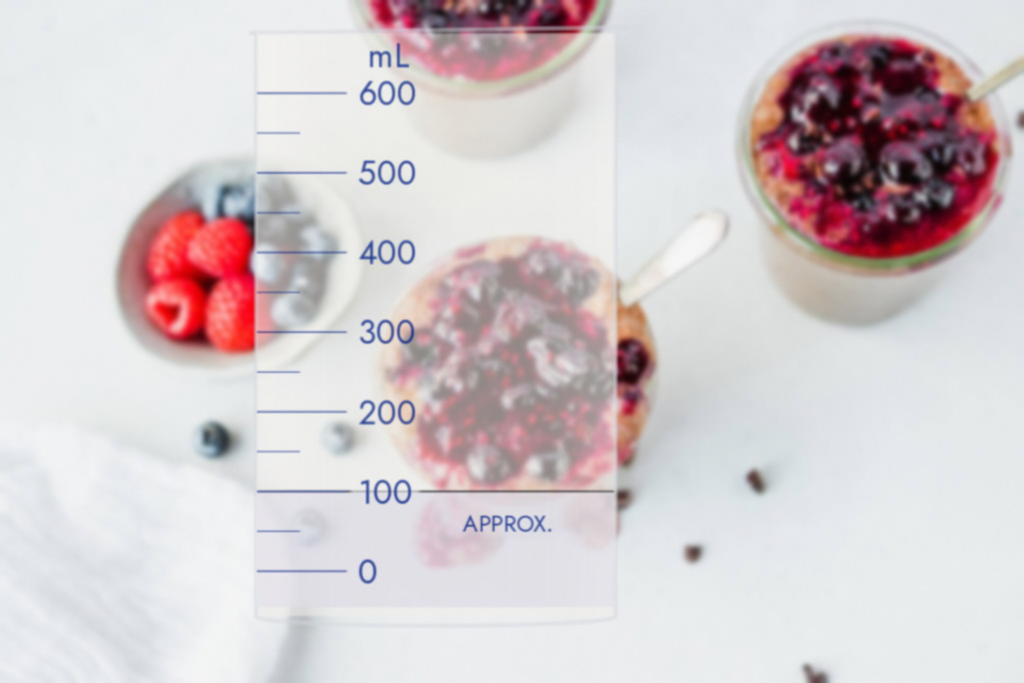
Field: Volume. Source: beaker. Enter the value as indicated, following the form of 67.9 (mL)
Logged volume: 100 (mL)
